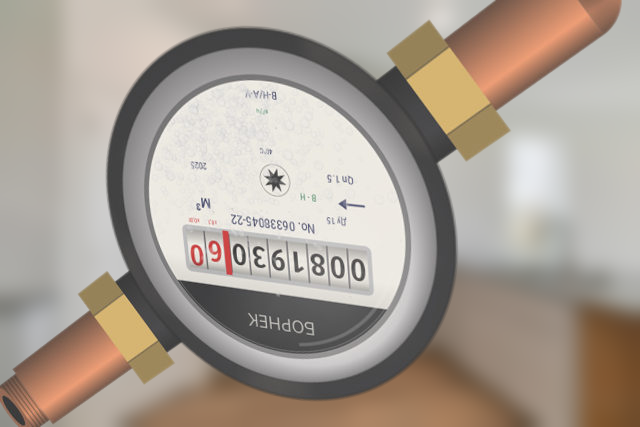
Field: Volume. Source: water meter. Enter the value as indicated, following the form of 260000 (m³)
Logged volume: 81930.60 (m³)
